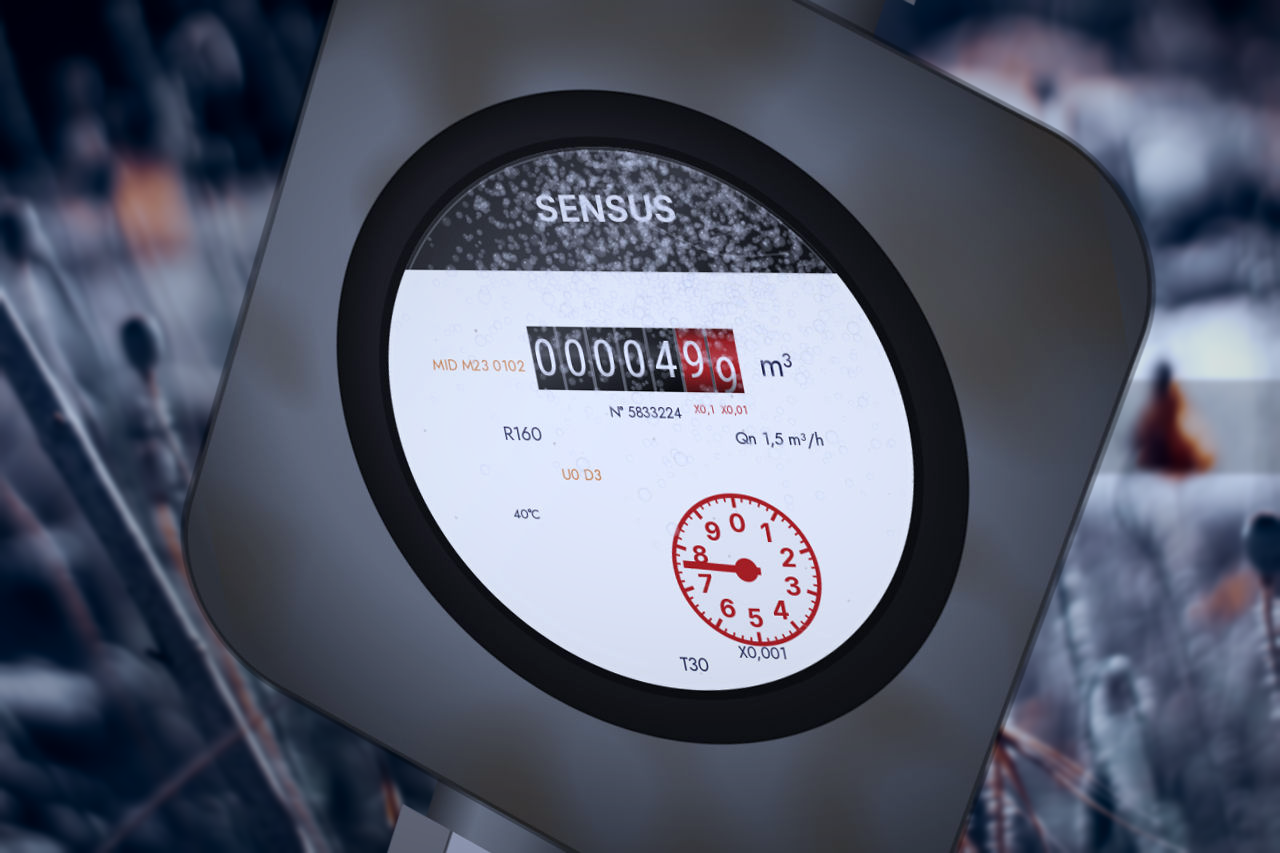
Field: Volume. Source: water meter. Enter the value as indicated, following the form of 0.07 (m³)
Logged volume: 4.987 (m³)
